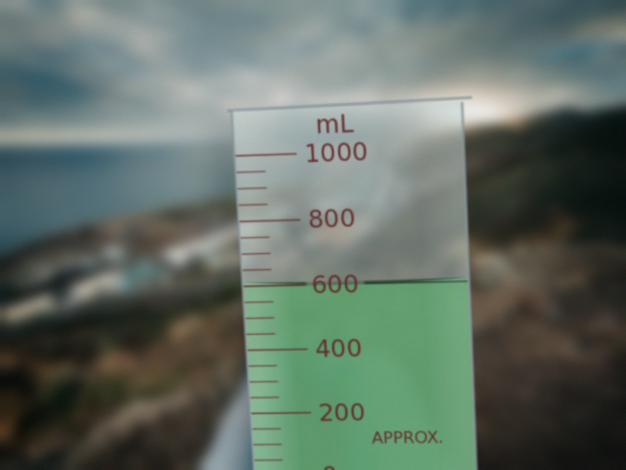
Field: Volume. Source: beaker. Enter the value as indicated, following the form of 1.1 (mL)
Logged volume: 600 (mL)
